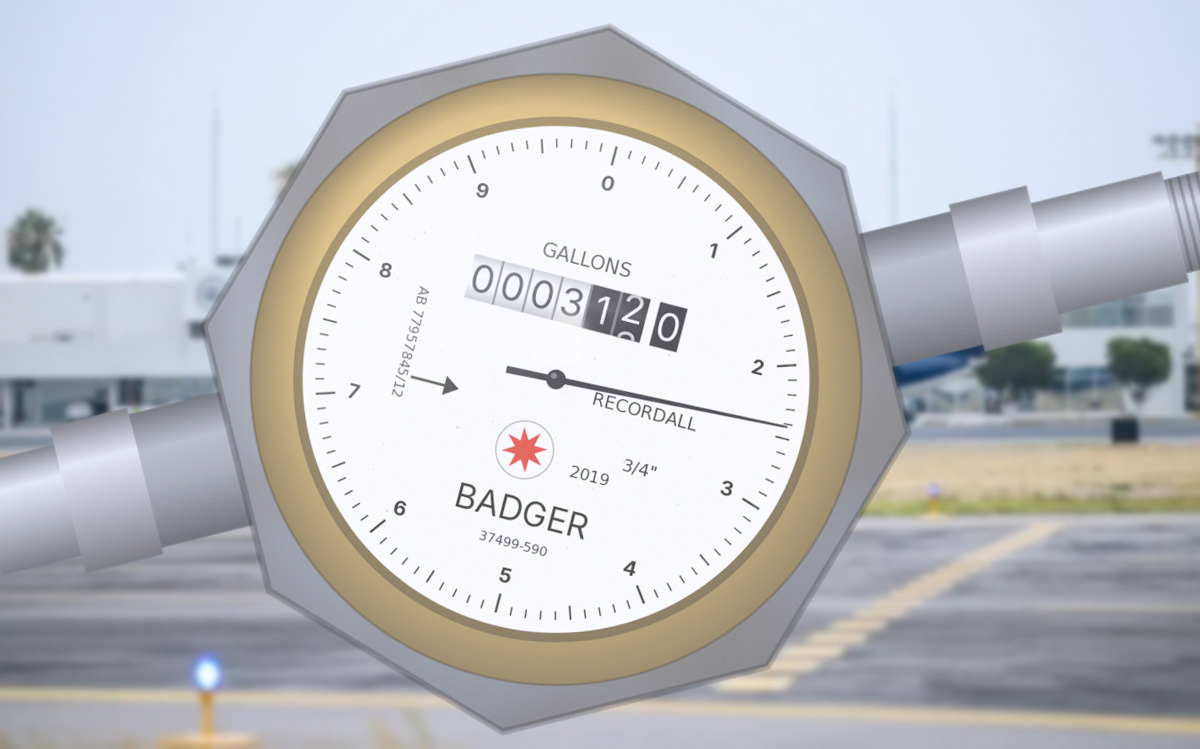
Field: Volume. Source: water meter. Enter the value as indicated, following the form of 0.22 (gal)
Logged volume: 3122.4 (gal)
